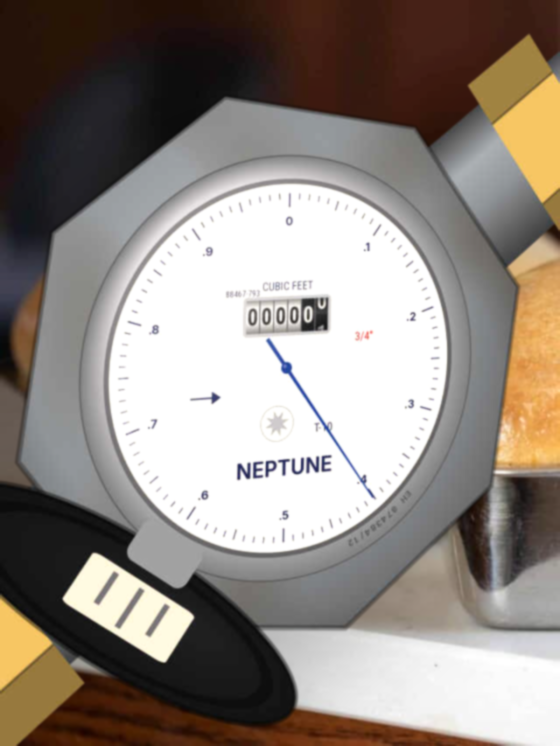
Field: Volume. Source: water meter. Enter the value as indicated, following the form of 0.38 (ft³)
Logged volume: 0.40 (ft³)
